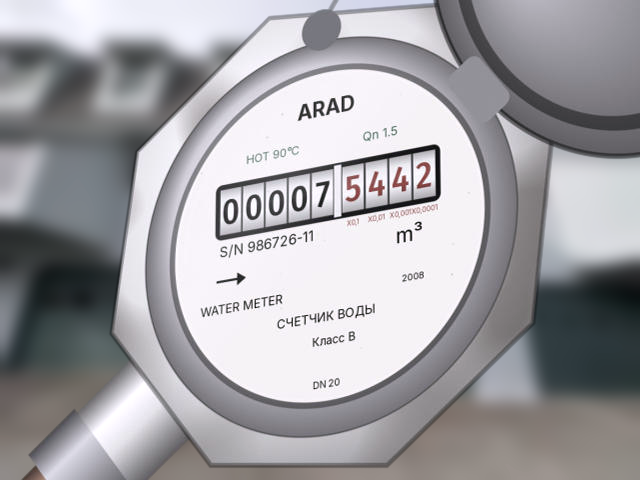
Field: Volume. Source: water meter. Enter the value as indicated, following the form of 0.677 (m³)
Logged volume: 7.5442 (m³)
